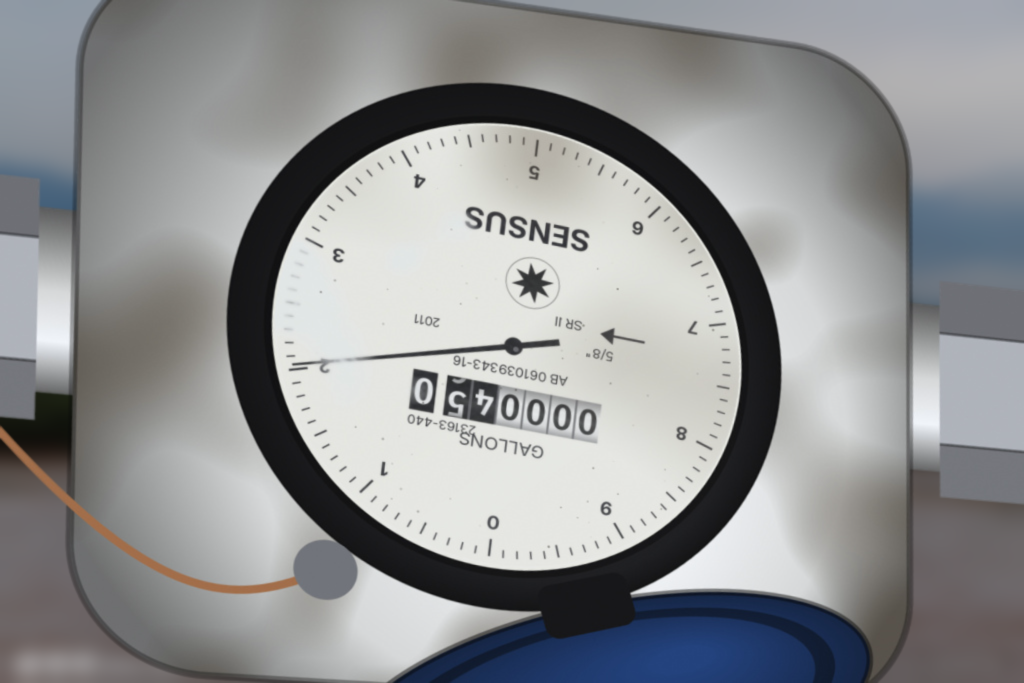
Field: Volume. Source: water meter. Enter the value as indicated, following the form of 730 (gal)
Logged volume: 452.0 (gal)
